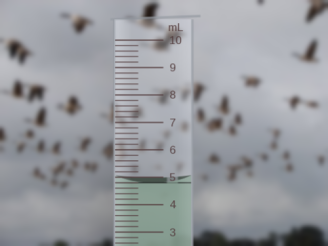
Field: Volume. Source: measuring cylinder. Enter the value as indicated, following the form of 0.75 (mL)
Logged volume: 4.8 (mL)
